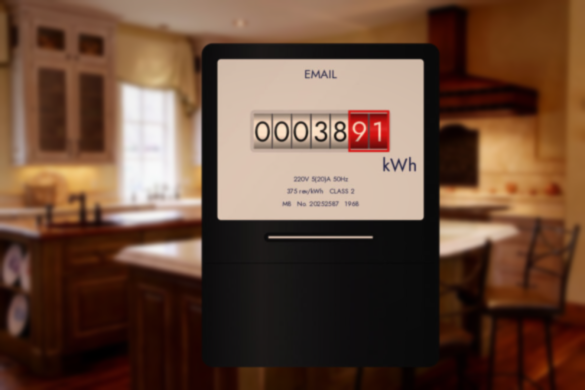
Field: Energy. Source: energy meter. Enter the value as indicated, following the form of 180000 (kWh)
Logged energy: 38.91 (kWh)
